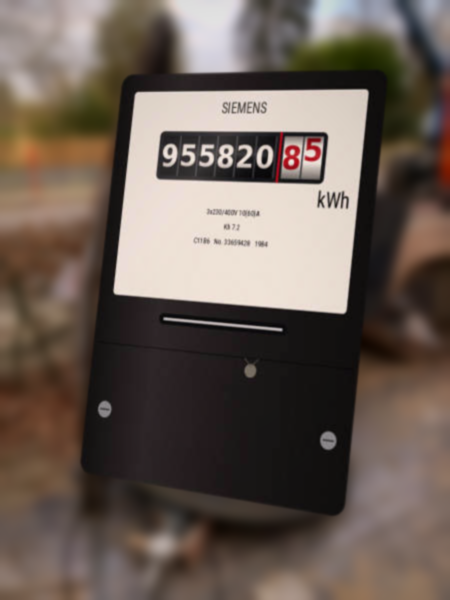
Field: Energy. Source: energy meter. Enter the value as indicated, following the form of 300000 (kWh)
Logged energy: 955820.85 (kWh)
